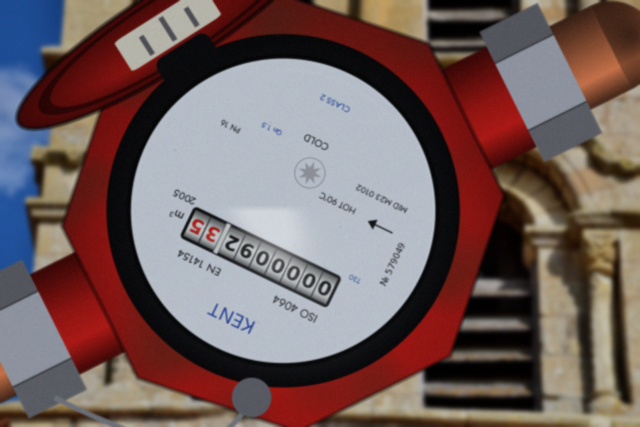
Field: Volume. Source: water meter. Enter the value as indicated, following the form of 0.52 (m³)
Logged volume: 92.35 (m³)
